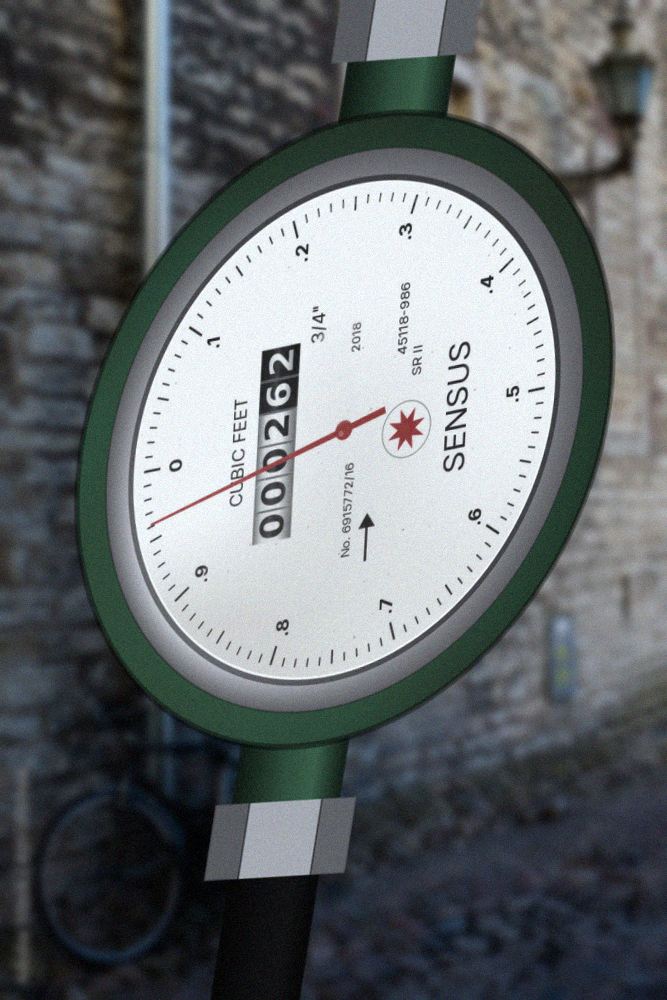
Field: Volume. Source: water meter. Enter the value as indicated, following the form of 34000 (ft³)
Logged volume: 261.96 (ft³)
